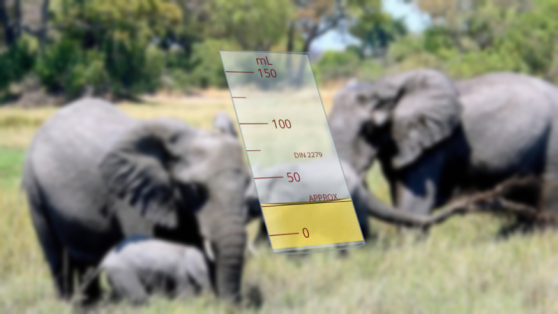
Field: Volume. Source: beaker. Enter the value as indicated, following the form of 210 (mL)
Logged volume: 25 (mL)
